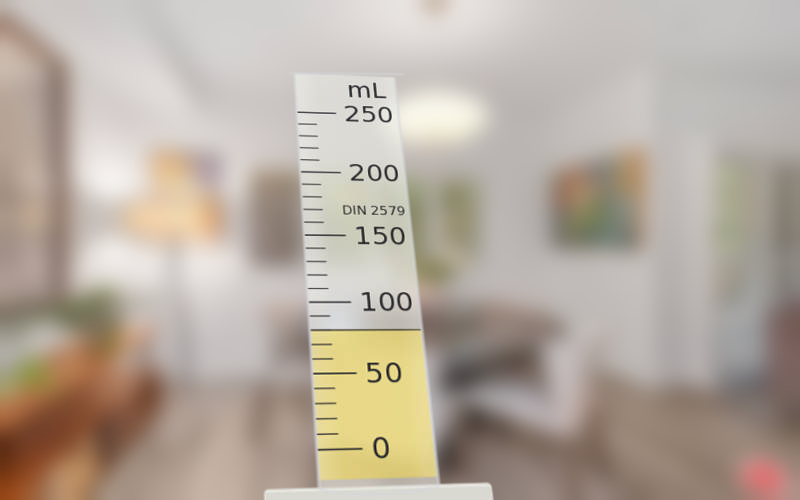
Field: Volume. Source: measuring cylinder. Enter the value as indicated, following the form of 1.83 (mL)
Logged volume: 80 (mL)
